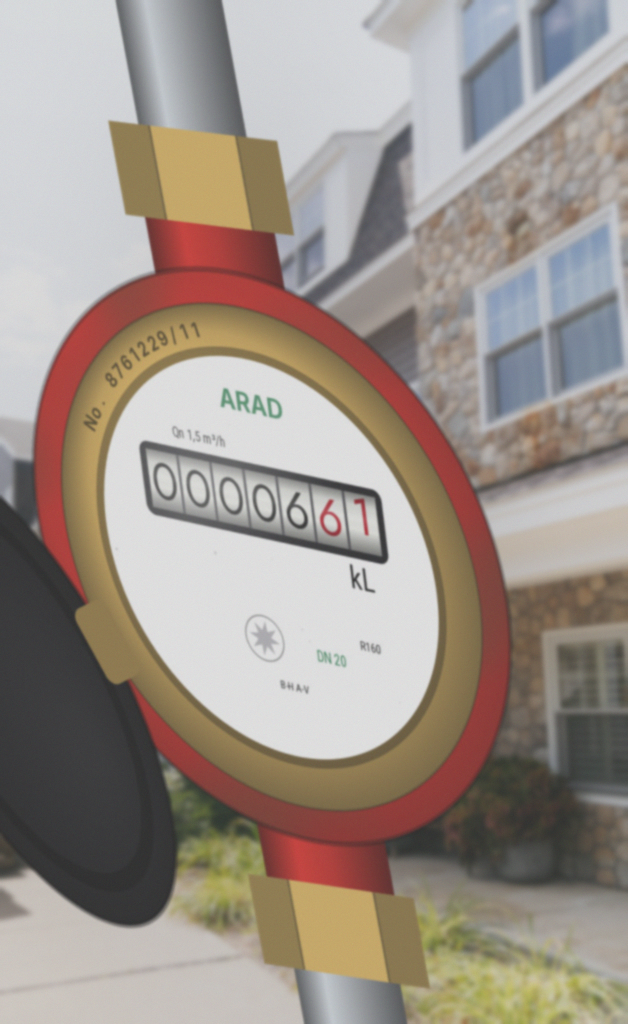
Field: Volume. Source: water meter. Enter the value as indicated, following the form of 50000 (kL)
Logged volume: 6.61 (kL)
